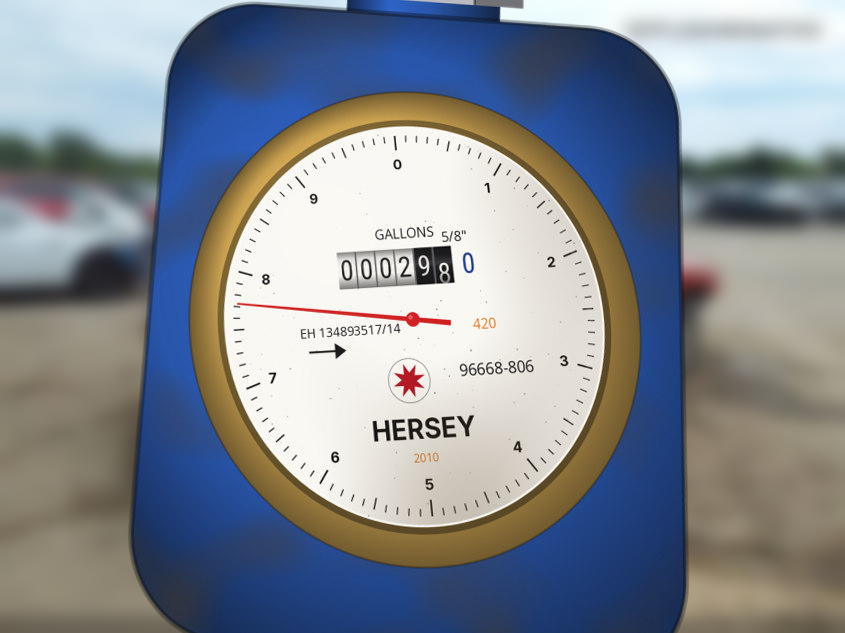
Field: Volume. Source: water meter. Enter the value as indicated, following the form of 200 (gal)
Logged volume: 2977.7 (gal)
